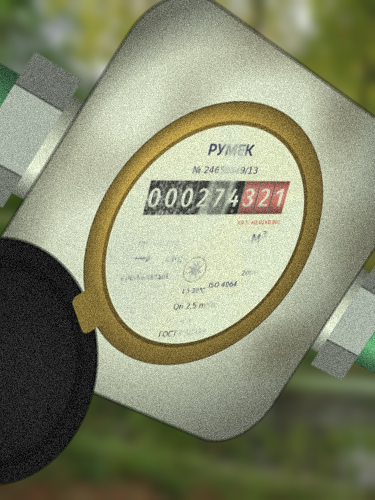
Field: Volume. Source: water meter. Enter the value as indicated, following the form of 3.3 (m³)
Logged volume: 274.321 (m³)
